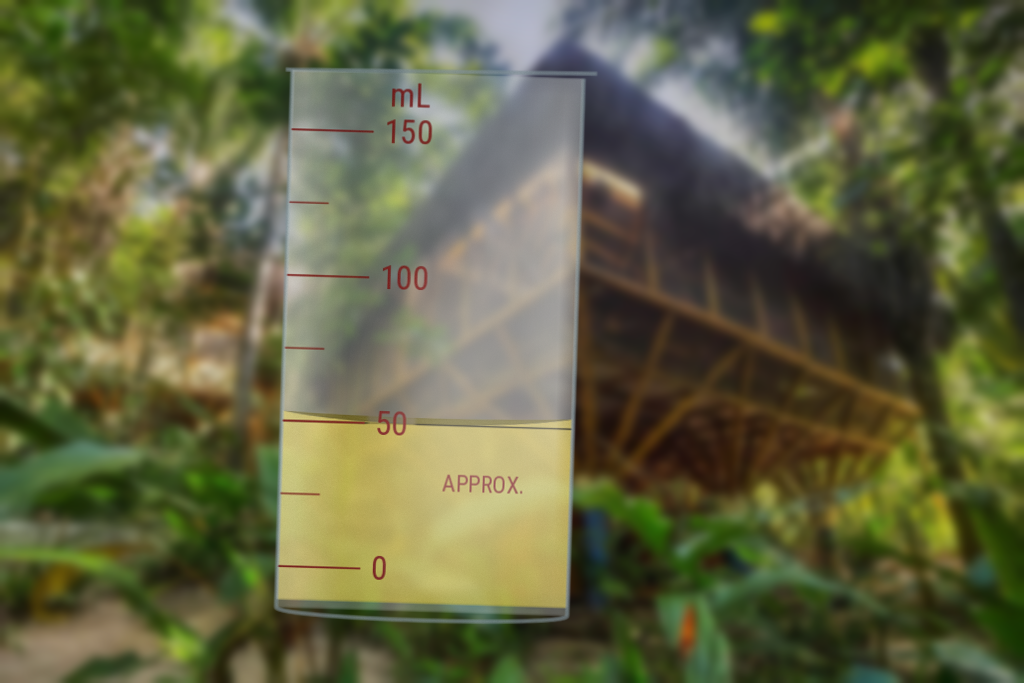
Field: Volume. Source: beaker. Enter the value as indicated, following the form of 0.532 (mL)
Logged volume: 50 (mL)
